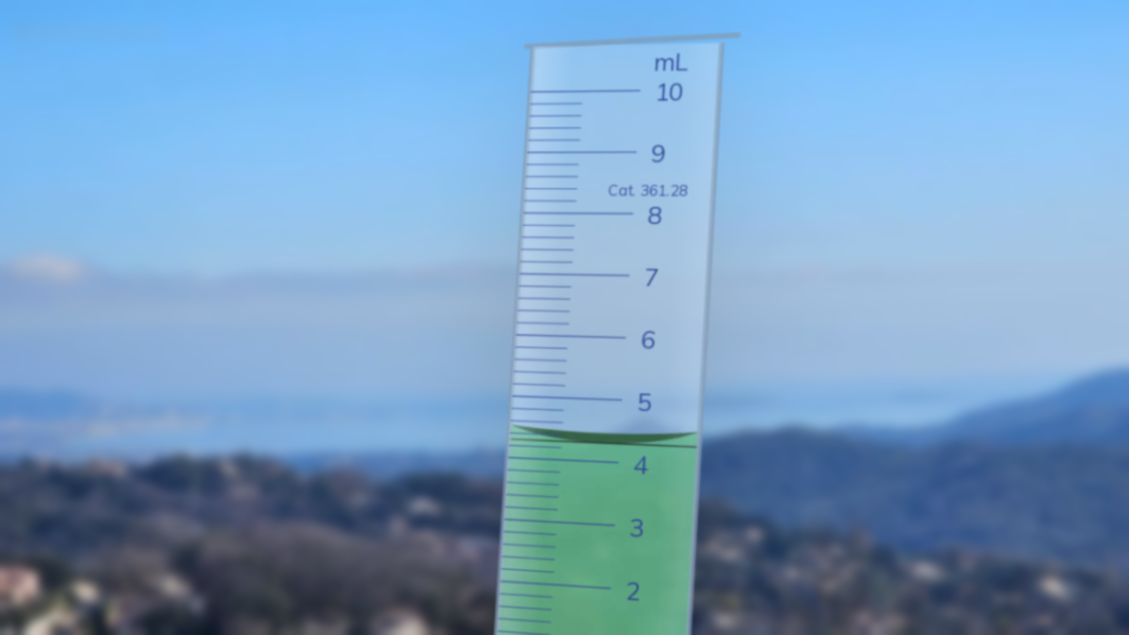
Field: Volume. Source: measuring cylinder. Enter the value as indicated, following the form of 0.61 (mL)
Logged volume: 4.3 (mL)
